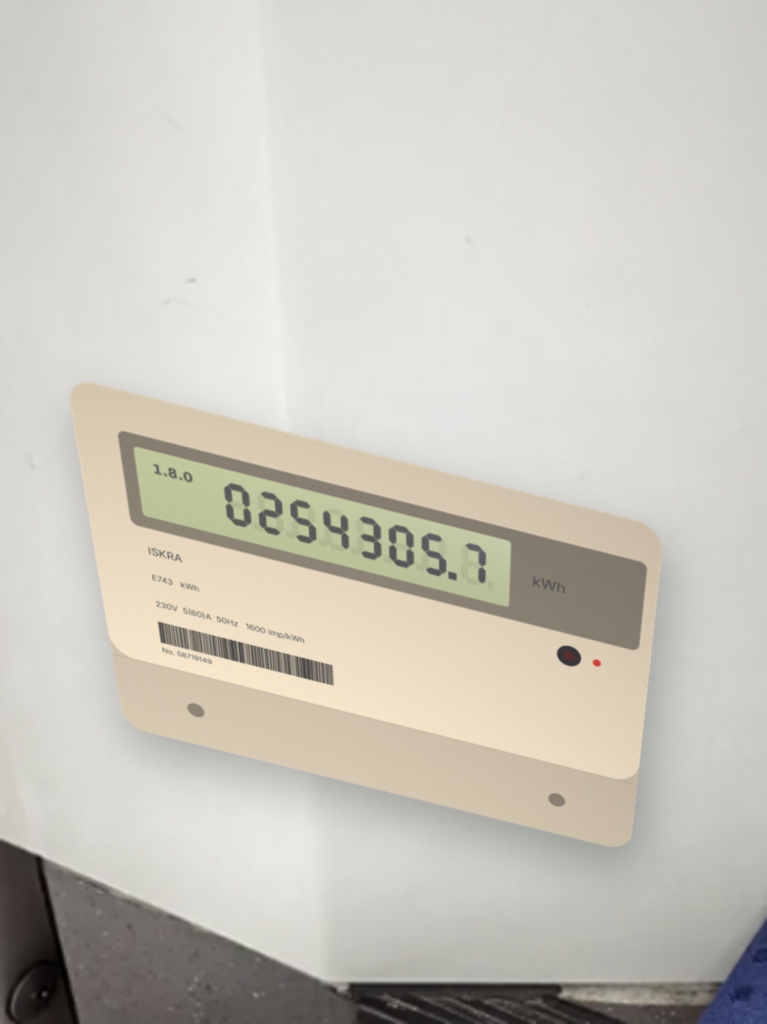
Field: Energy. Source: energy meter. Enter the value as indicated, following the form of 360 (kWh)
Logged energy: 254305.7 (kWh)
